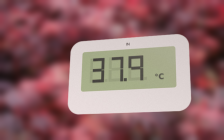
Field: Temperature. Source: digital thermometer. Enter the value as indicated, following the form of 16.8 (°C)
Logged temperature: 37.9 (°C)
